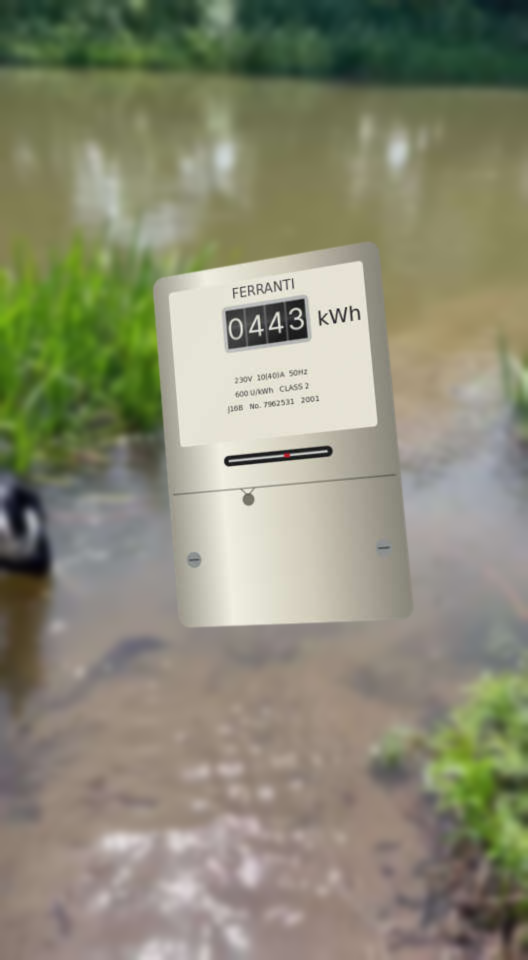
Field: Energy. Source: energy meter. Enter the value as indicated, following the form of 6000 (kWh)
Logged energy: 443 (kWh)
